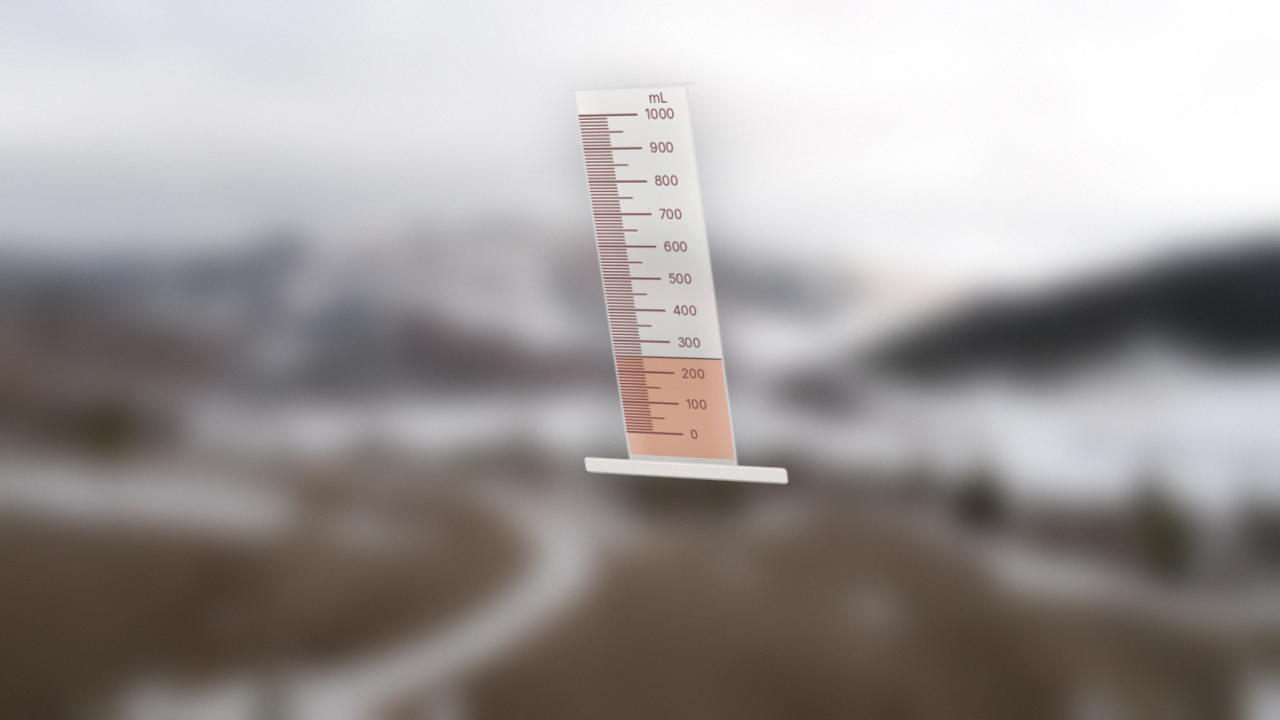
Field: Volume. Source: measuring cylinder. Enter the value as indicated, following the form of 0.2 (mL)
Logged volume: 250 (mL)
